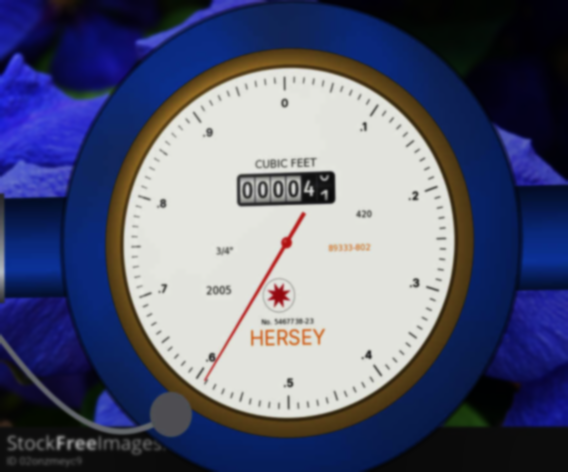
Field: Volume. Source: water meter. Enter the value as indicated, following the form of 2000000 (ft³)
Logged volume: 40.59 (ft³)
